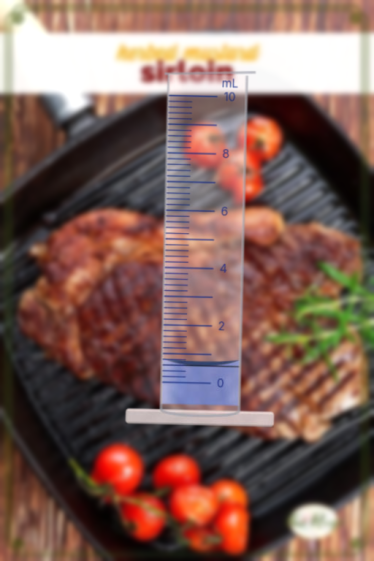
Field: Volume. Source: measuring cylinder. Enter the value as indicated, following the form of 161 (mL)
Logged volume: 0.6 (mL)
